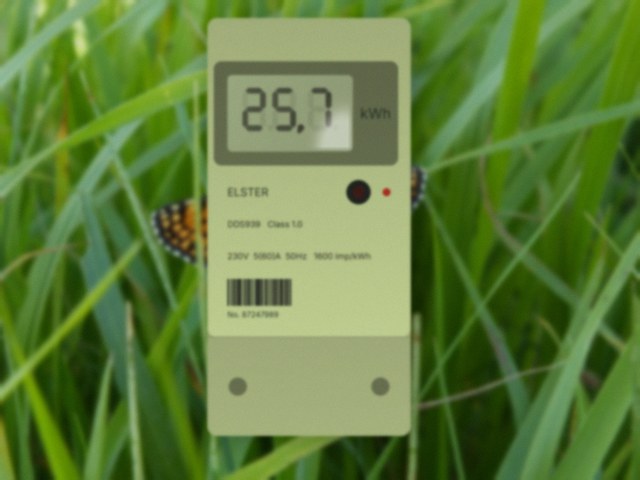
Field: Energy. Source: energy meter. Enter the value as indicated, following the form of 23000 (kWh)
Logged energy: 25.7 (kWh)
